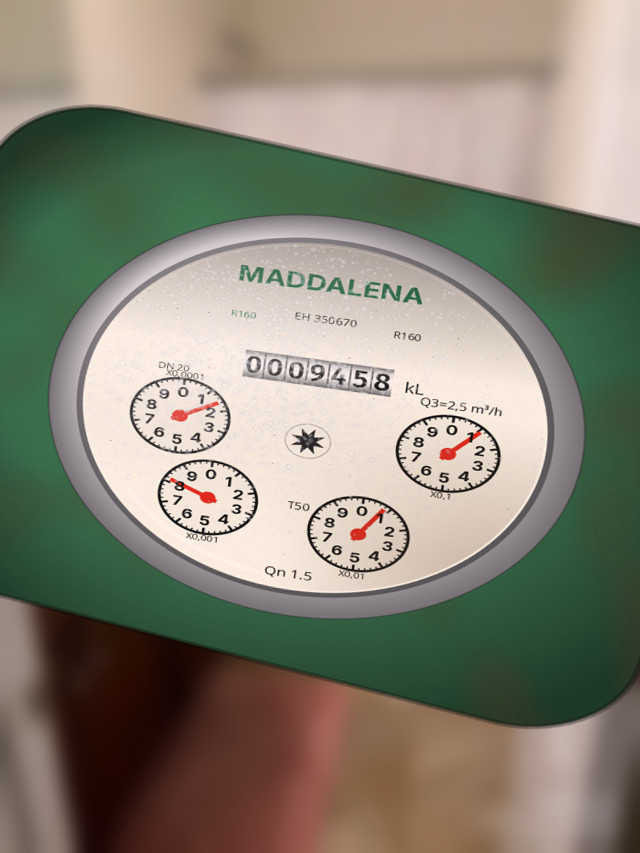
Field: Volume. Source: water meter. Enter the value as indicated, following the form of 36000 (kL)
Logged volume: 9458.1081 (kL)
